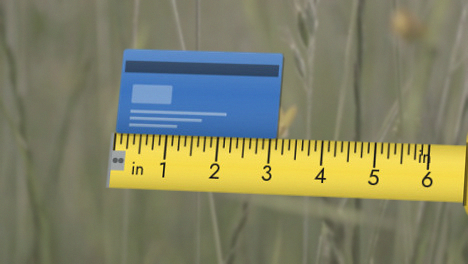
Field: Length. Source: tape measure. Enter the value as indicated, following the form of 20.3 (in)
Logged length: 3.125 (in)
